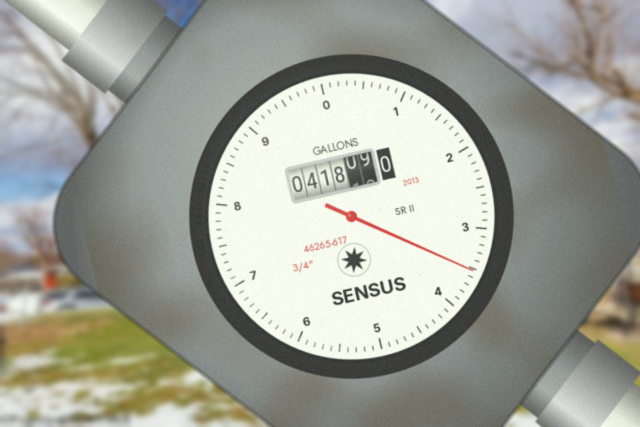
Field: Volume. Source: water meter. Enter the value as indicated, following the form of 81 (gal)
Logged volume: 418093.5 (gal)
